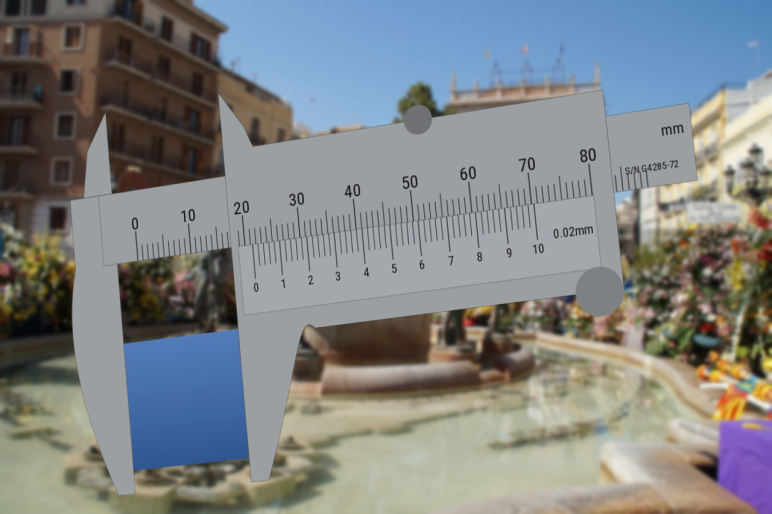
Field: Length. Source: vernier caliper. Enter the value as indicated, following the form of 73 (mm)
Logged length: 21.4 (mm)
